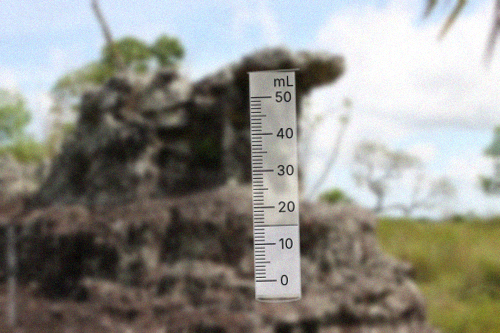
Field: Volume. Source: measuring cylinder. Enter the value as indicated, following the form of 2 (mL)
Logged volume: 15 (mL)
